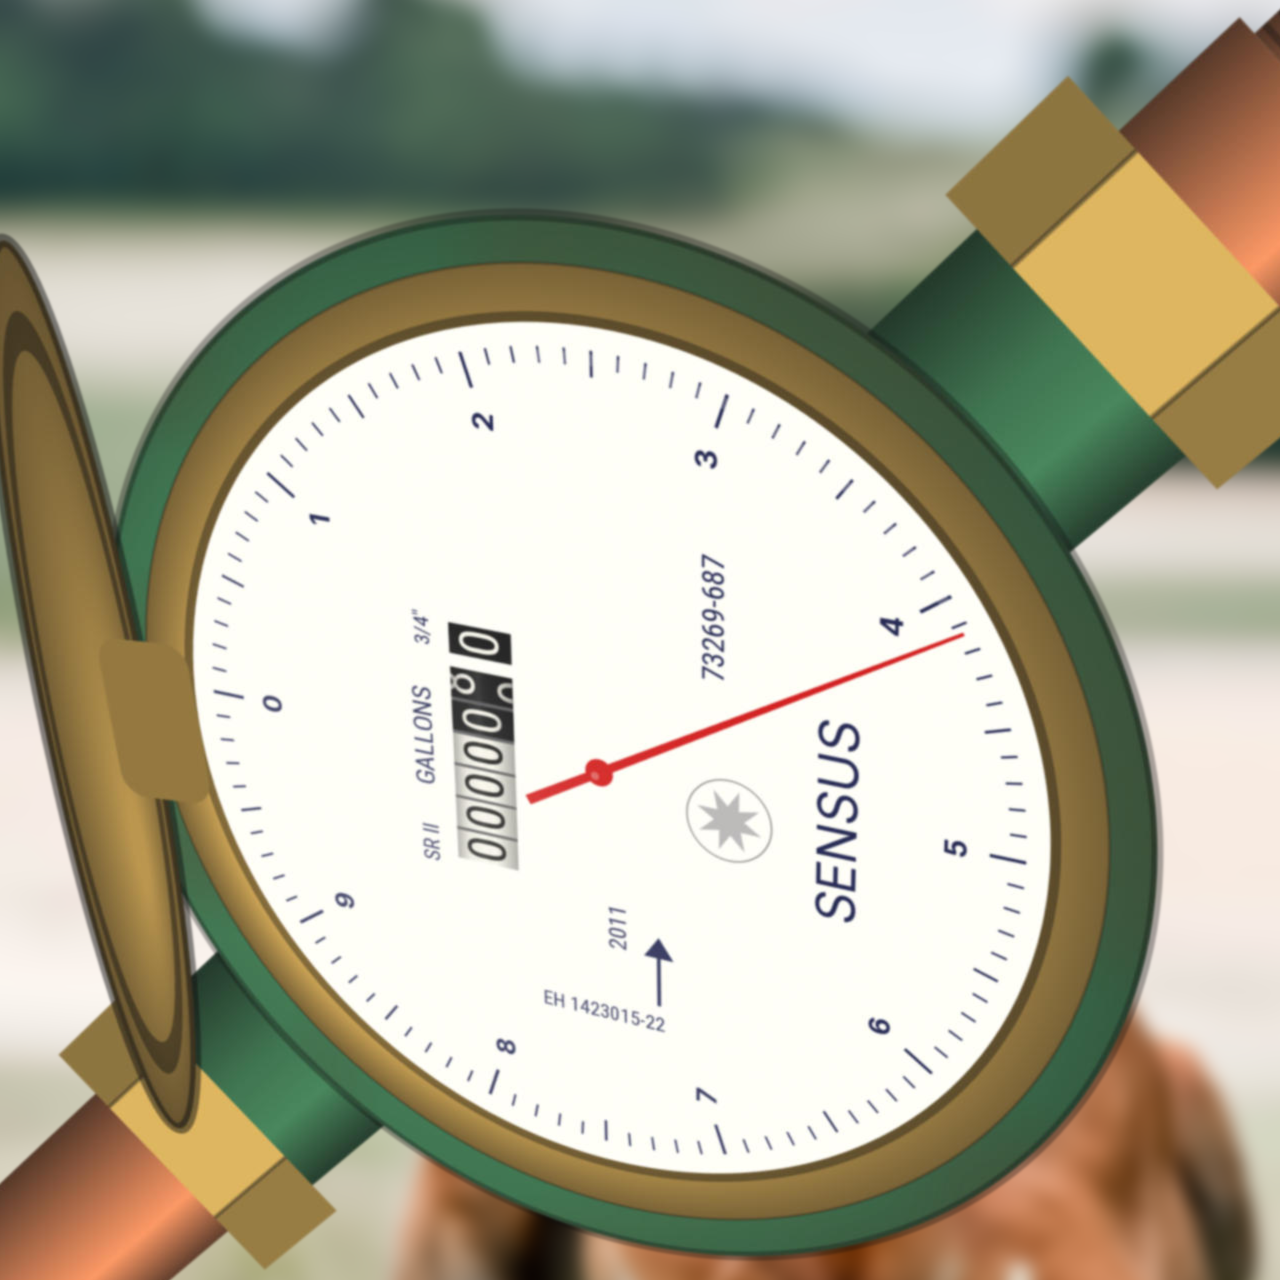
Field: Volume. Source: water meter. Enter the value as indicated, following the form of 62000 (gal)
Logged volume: 84.1 (gal)
